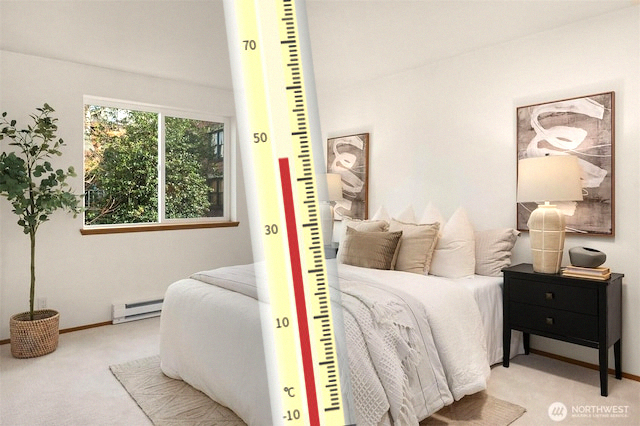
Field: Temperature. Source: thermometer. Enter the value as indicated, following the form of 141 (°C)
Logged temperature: 45 (°C)
